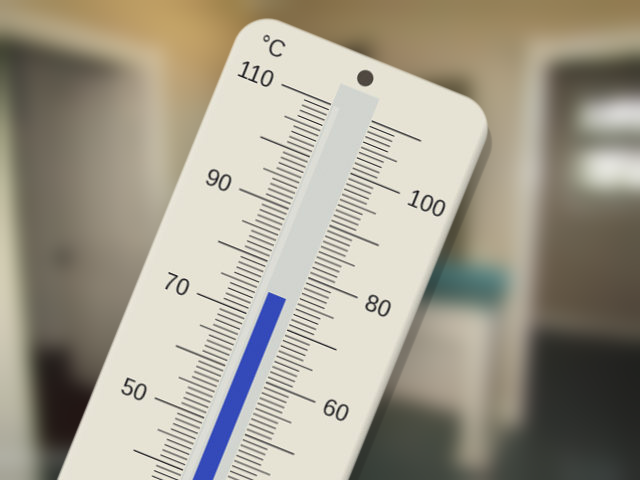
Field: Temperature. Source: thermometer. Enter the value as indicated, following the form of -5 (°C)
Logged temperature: 75 (°C)
